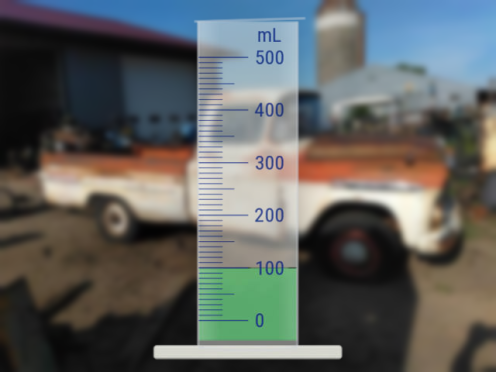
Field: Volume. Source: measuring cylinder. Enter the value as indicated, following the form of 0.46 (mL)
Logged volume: 100 (mL)
